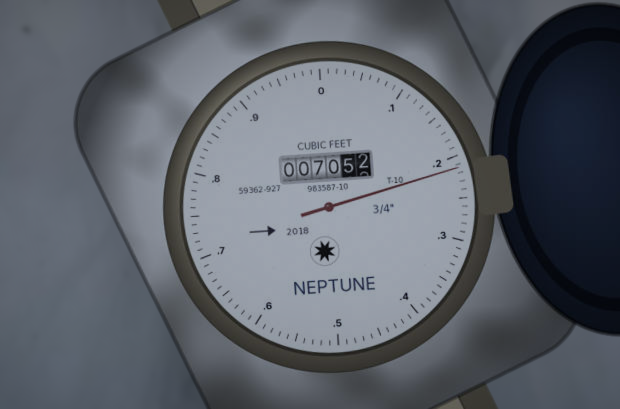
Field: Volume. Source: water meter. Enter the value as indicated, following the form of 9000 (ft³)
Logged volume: 7052.21 (ft³)
